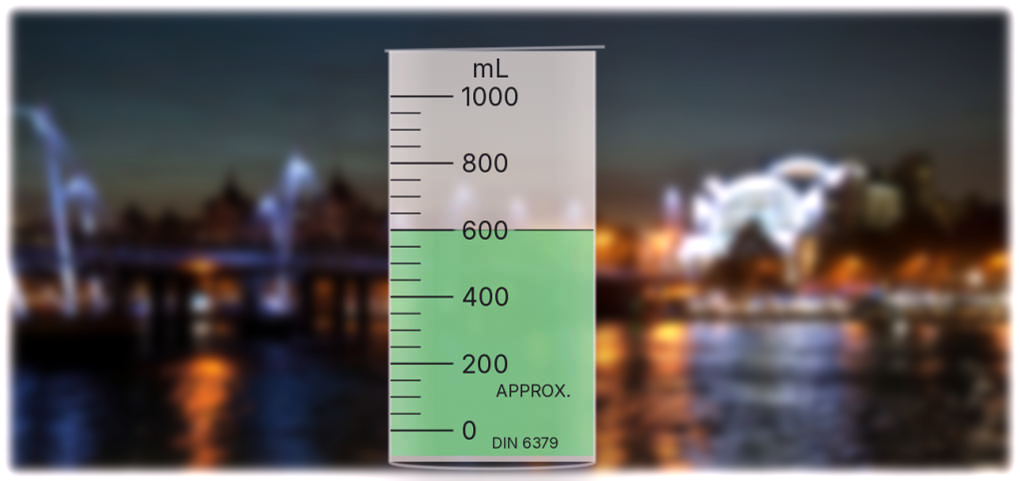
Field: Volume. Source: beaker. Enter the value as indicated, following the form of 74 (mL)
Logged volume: 600 (mL)
